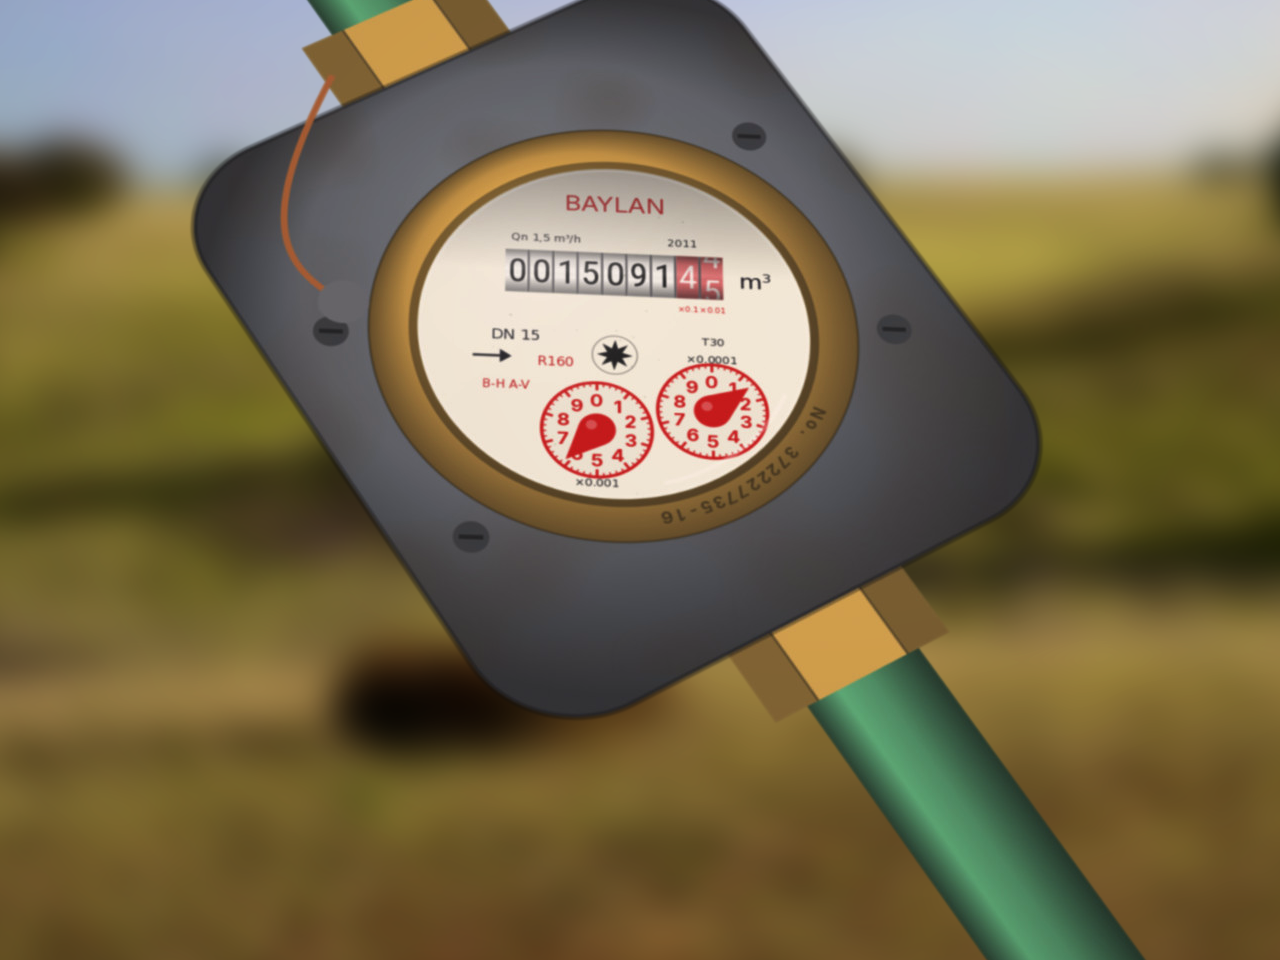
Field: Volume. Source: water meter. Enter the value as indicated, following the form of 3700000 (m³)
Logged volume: 15091.4461 (m³)
